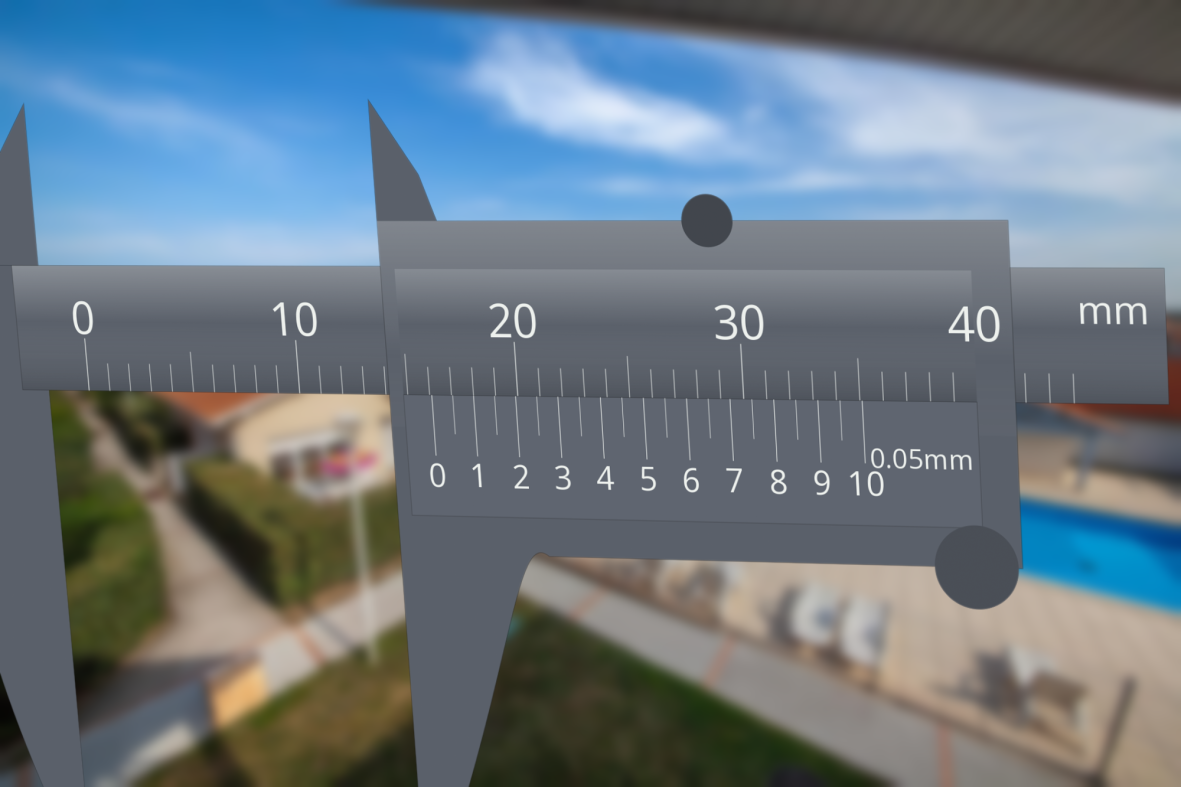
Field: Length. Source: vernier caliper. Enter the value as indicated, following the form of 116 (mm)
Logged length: 16.10 (mm)
